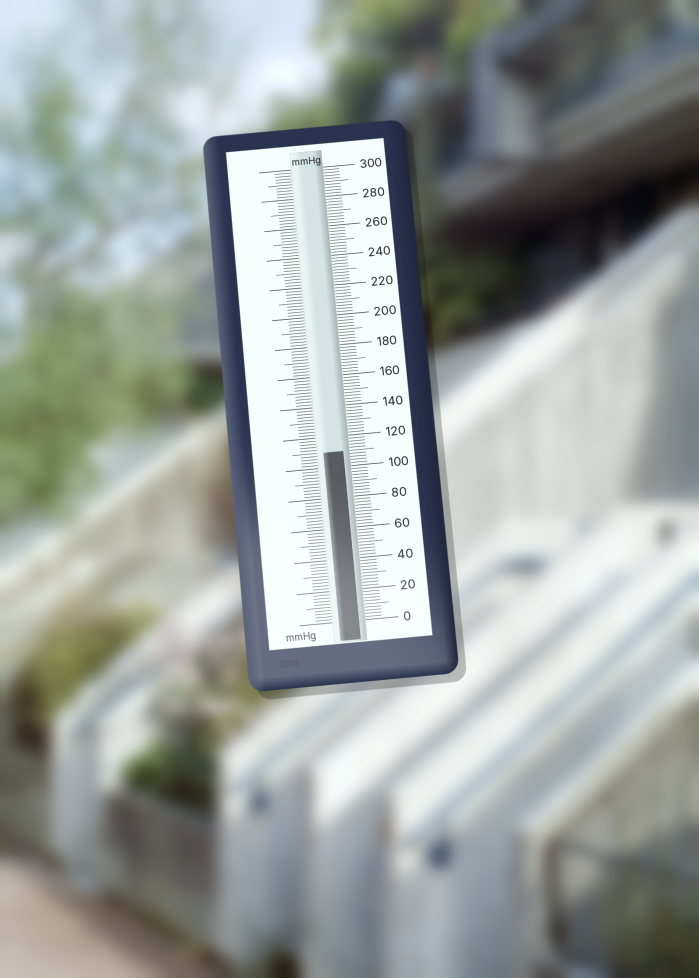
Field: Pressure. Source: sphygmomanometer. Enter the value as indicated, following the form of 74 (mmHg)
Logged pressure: 110 (mmHg)
